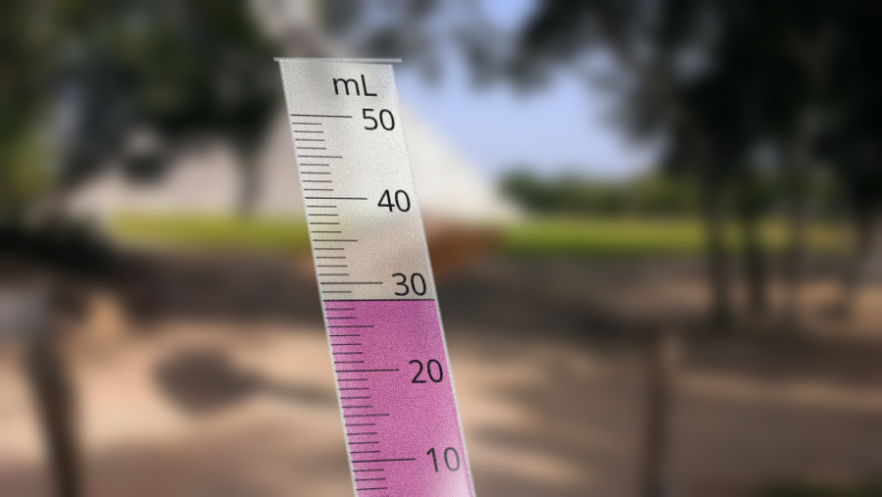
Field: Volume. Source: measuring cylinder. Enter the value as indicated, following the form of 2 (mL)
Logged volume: 28 (mL)
